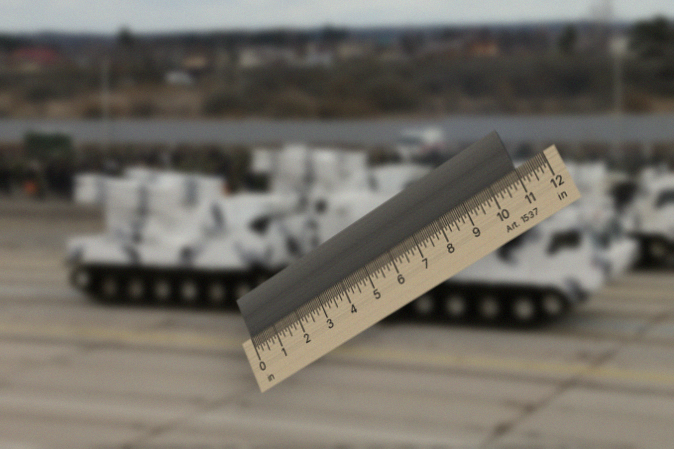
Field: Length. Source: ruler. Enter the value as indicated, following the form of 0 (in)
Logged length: 11 (in)
